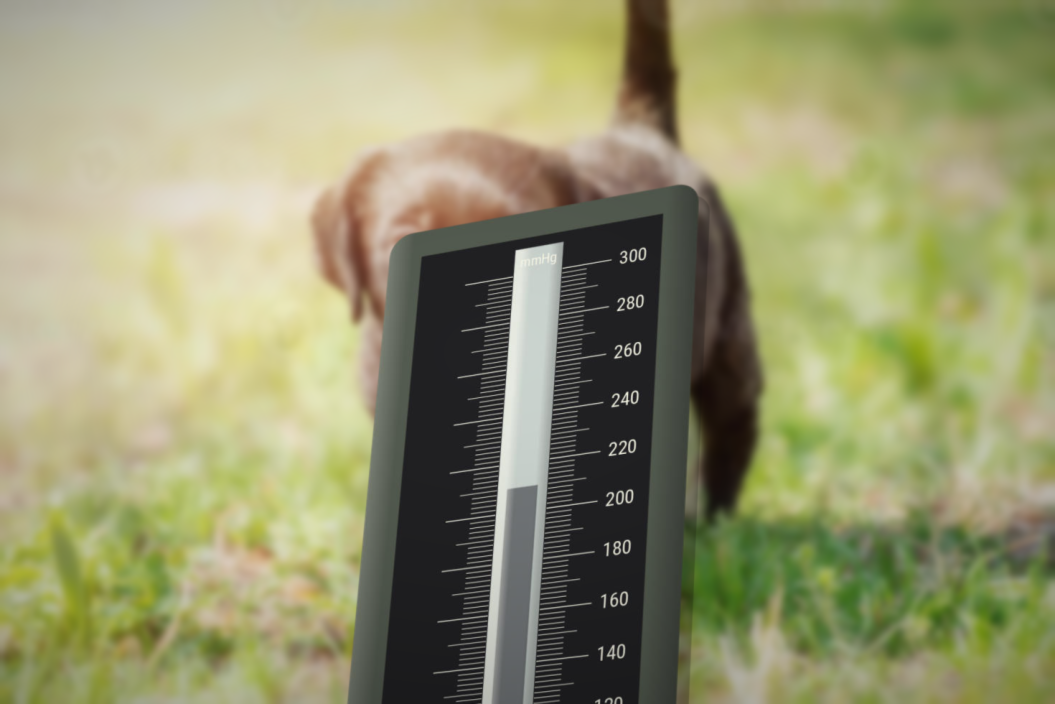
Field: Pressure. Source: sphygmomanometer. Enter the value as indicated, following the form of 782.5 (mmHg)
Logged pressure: 210 (mmHg)
